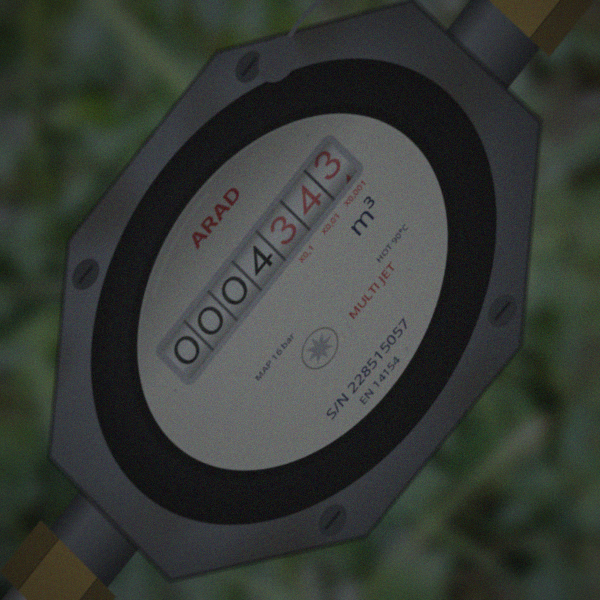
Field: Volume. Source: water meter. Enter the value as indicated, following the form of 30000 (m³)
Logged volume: 4.343 (m³)
